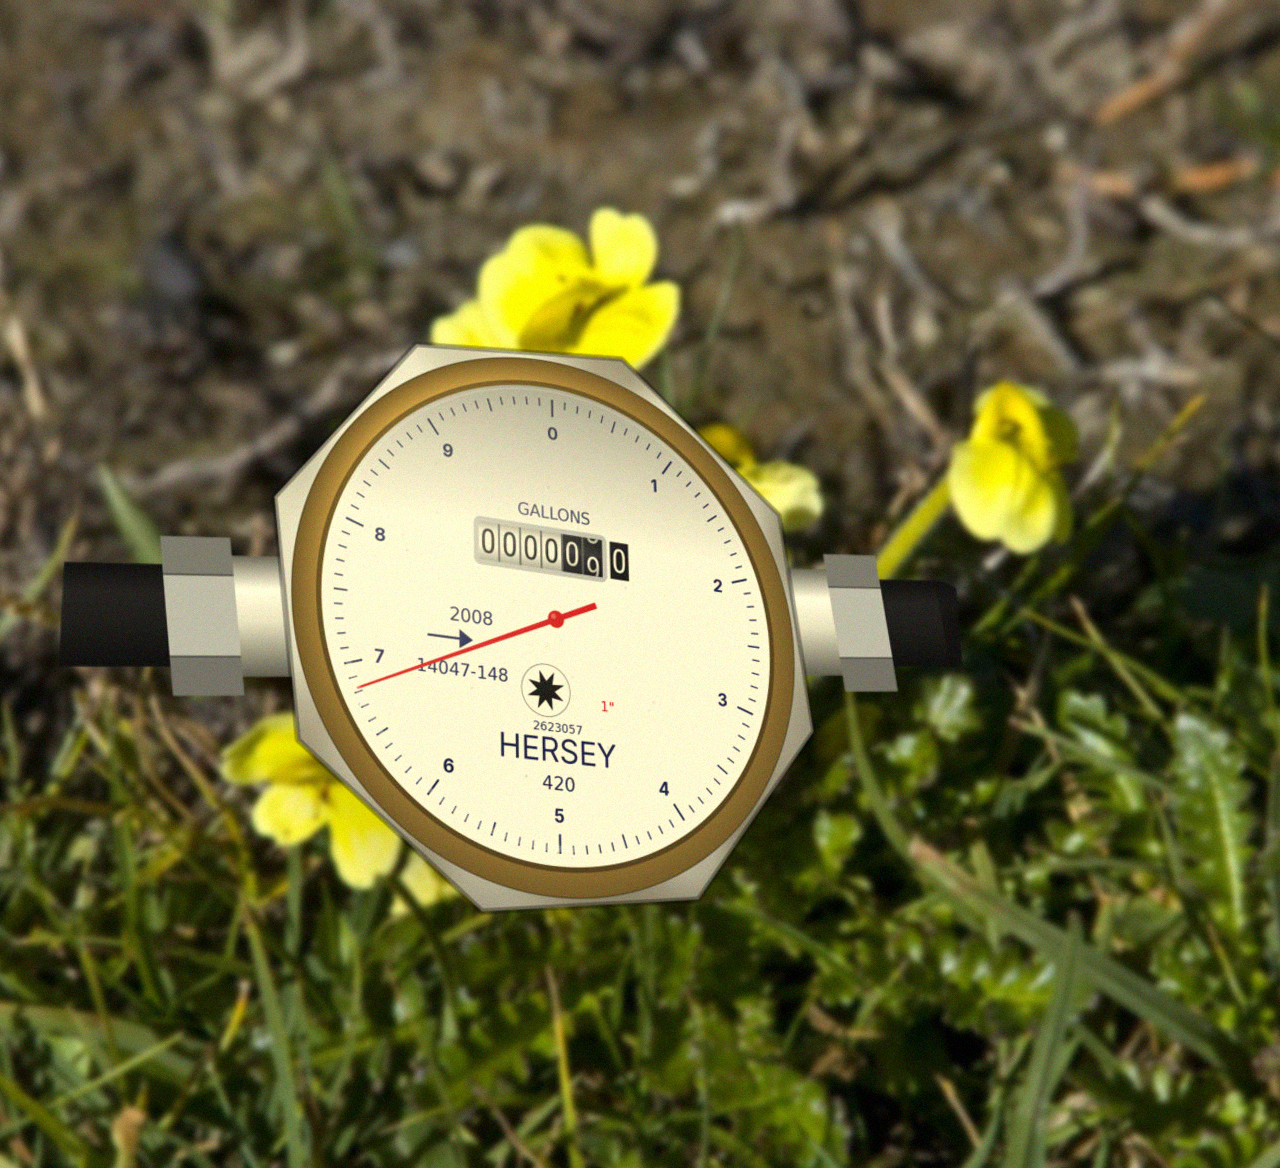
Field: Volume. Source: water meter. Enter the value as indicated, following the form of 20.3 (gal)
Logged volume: 86.8 (gal)
